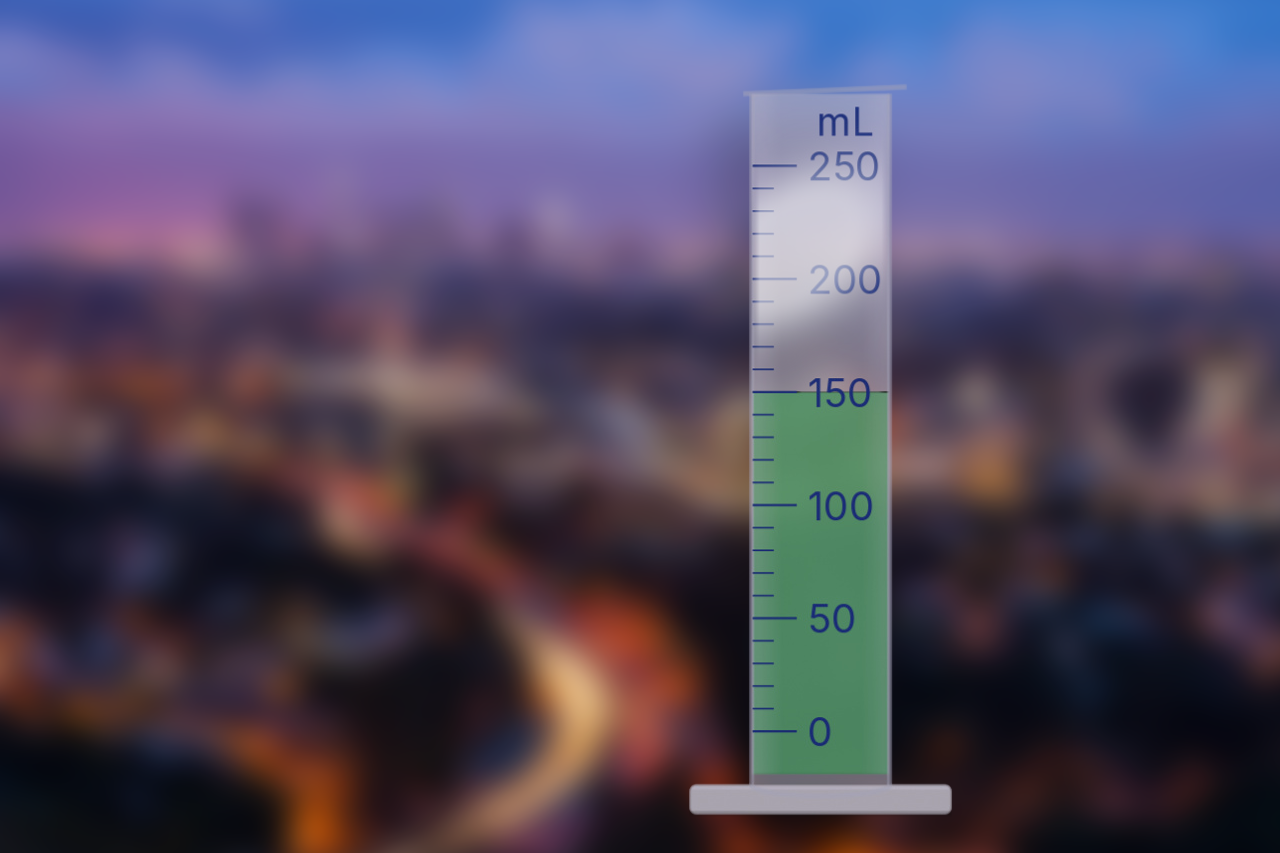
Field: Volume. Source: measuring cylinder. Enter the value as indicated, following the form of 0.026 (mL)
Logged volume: 150 (mL)
